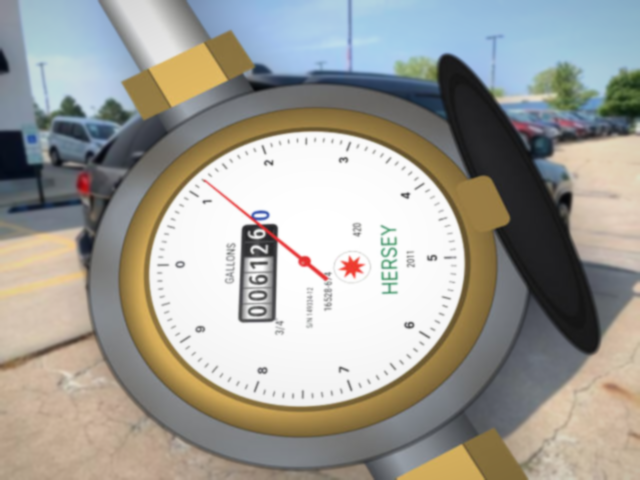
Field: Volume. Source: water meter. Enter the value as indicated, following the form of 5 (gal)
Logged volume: 61261.2 (gal)
